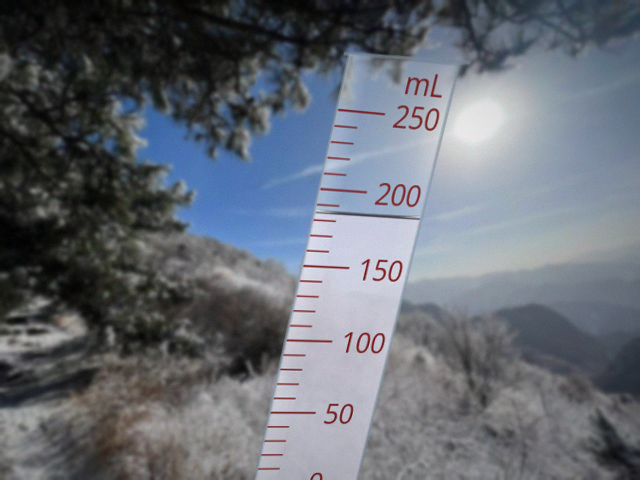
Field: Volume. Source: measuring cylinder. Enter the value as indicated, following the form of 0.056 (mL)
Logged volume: 185 (mL)
